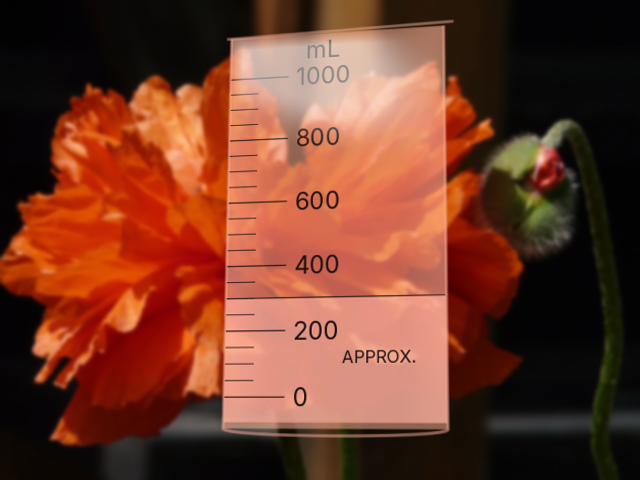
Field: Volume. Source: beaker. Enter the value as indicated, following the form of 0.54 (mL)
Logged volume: 300 (mL)
